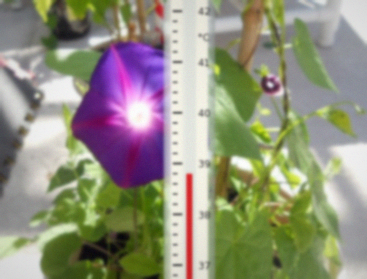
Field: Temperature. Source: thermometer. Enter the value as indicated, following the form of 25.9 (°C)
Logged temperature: 38.8 (°C)
